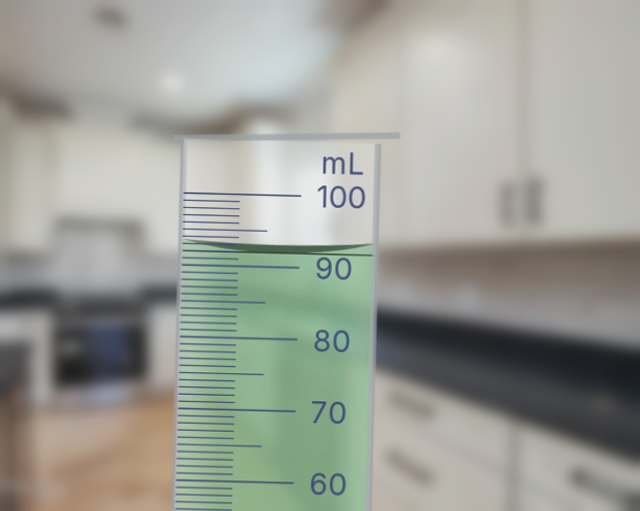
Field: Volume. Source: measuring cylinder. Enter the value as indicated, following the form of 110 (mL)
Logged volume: 92 (mL)
